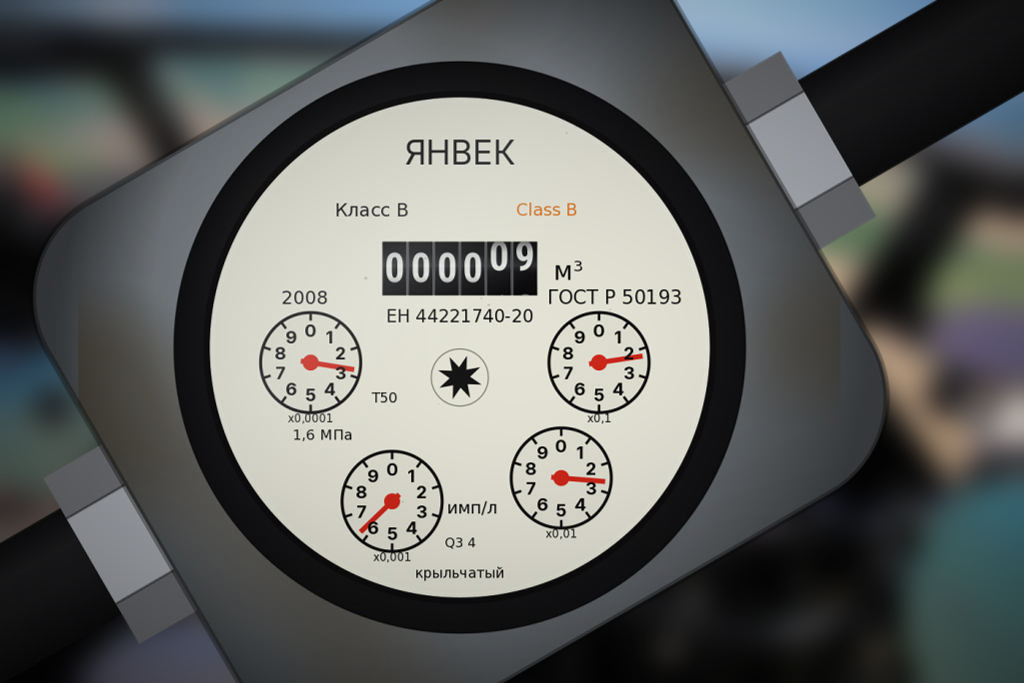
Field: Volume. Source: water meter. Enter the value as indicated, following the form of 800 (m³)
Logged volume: 9.2262 (m³)
